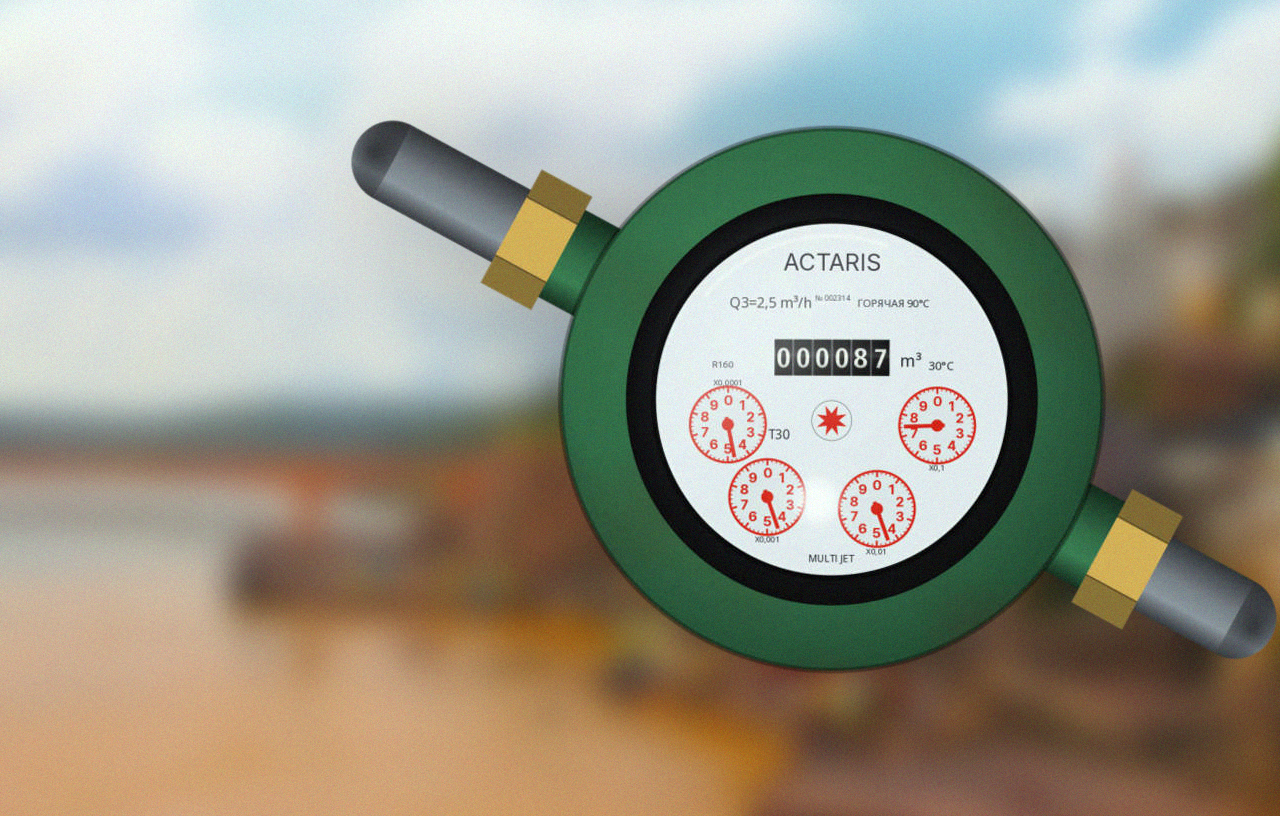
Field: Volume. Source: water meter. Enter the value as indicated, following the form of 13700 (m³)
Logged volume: 87.7444 (m³)
